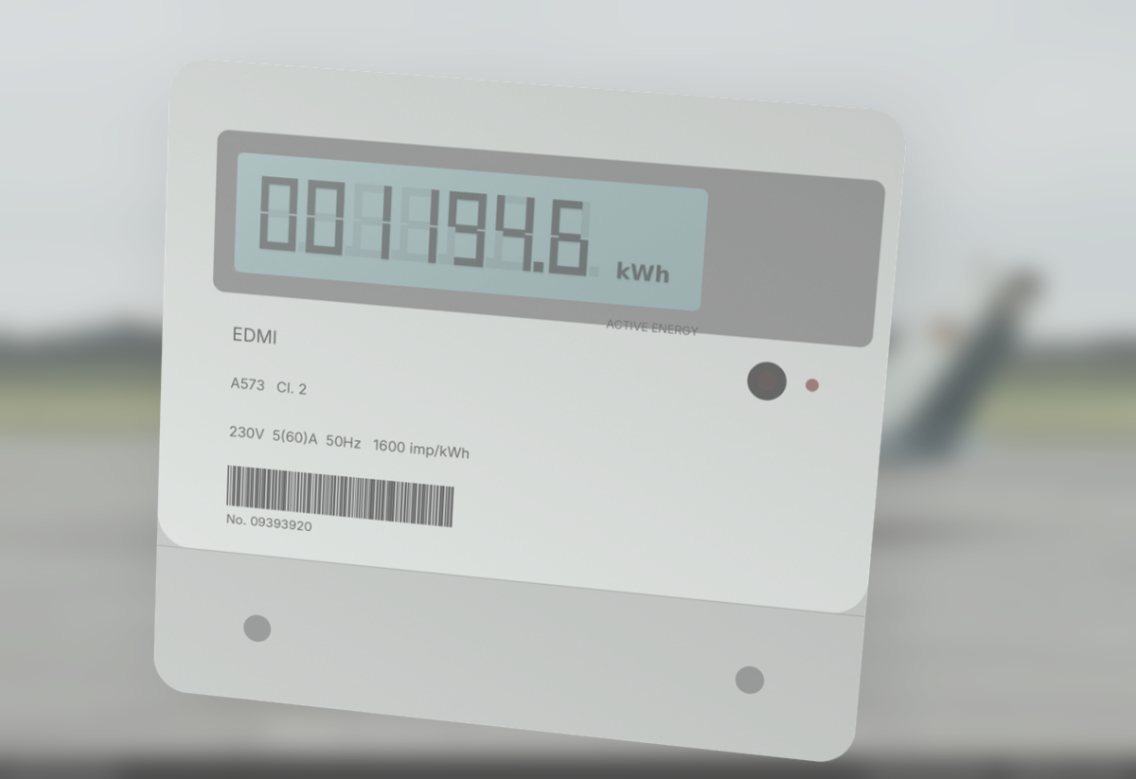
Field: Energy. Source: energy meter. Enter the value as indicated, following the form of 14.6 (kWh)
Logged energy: 1194.6 (kWh)
